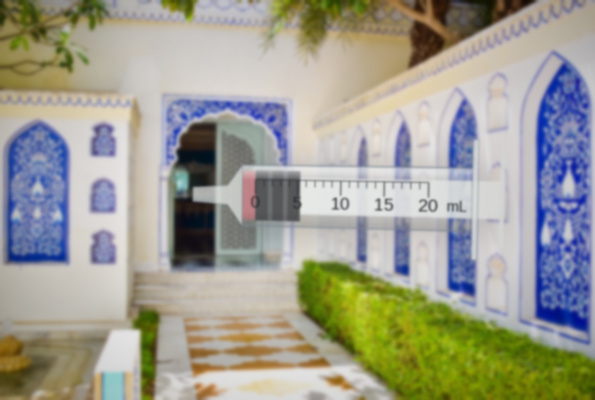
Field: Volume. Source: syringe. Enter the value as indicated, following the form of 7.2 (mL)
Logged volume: 0 (mL)
